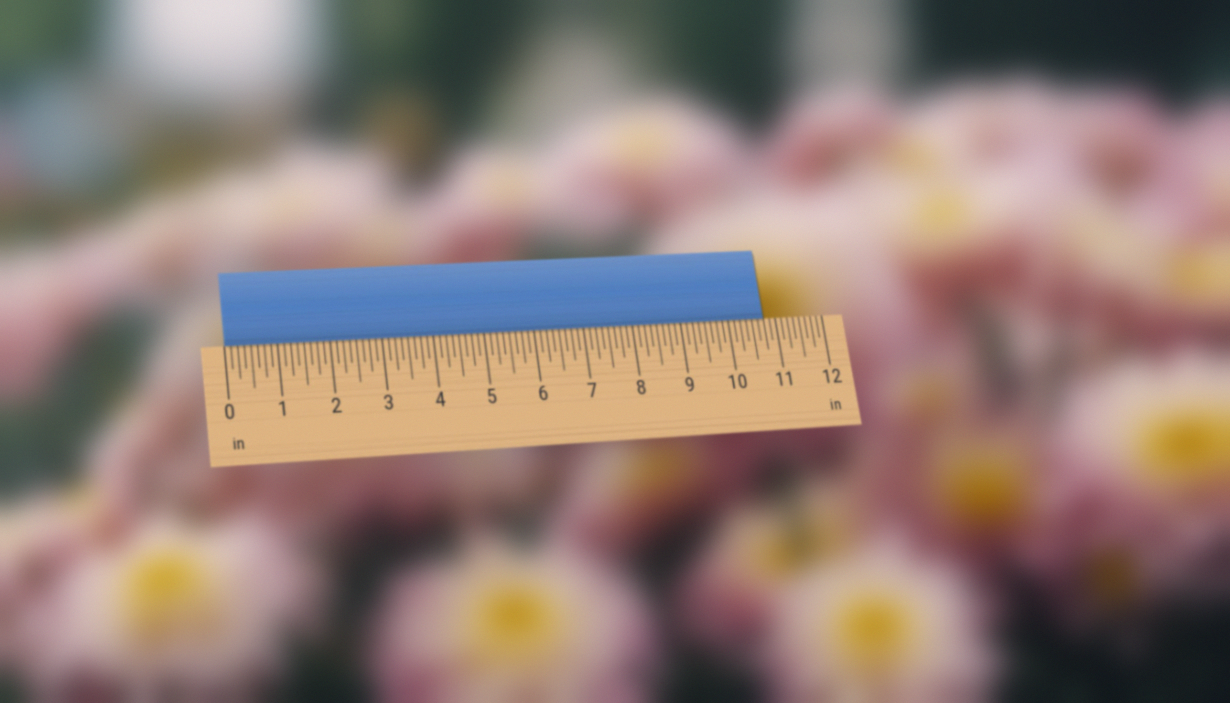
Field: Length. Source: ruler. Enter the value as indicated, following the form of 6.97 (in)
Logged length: 10.75 (in)
